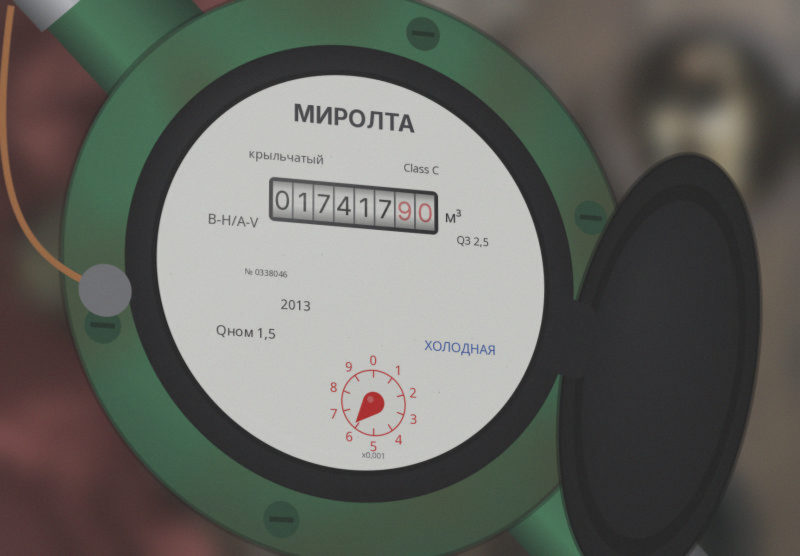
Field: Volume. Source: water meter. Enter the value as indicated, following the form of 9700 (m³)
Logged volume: 17417.906 (m³)
